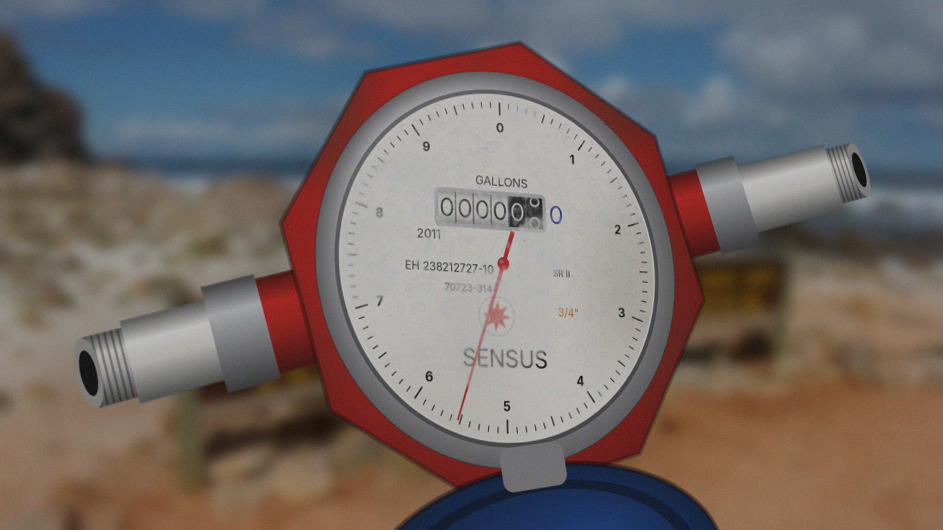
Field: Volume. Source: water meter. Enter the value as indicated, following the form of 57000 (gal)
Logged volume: 85.5 (gal)
